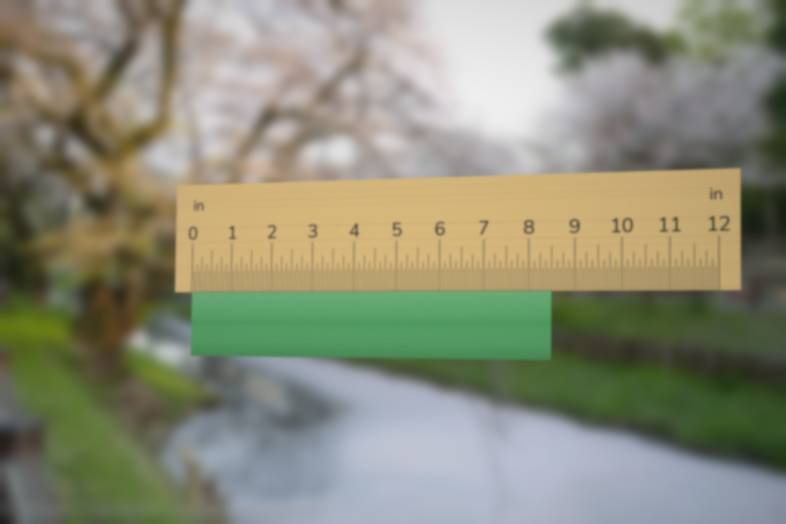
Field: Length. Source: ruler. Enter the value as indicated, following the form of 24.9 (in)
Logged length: 8.5 (in)
